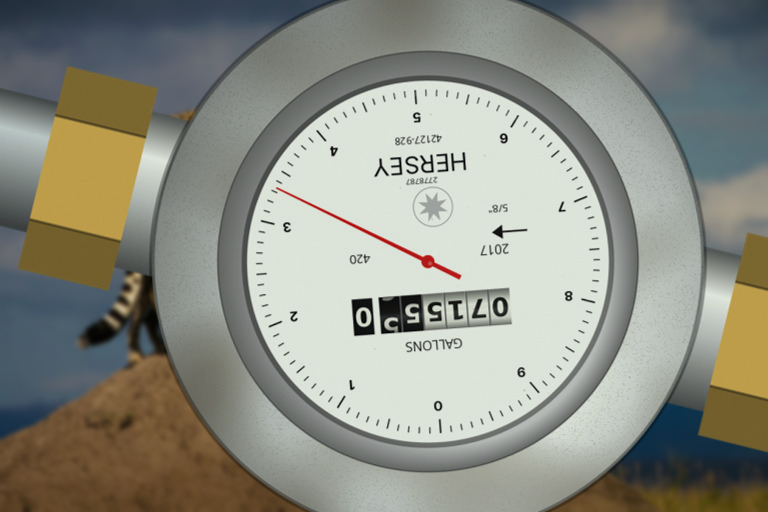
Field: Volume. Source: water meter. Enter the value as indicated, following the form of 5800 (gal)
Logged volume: 715553.3 (gal)
